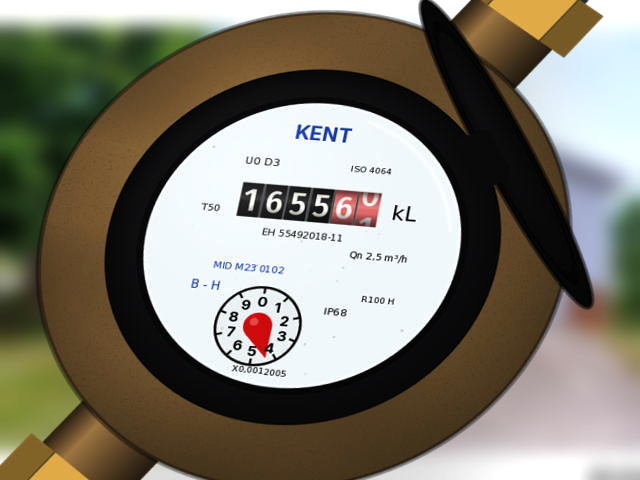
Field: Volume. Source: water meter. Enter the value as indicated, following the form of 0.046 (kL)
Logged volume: 1655.604 (kL)
